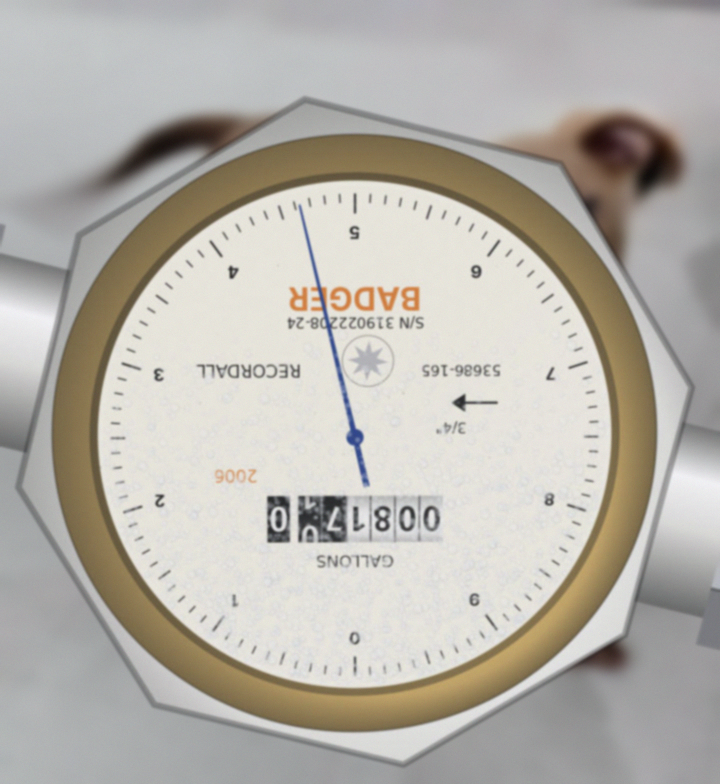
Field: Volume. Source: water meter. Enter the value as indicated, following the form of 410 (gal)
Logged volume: 81704.6 (gal)
